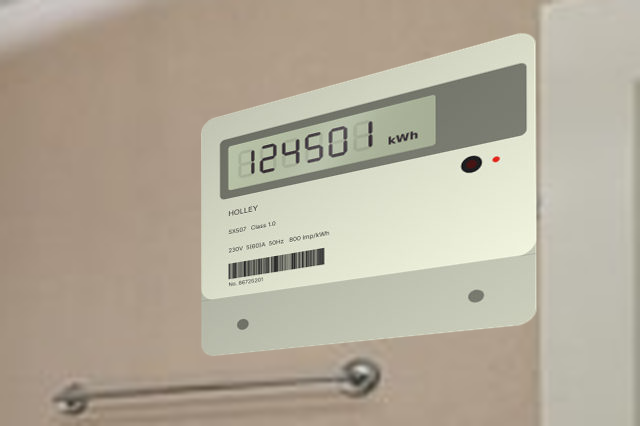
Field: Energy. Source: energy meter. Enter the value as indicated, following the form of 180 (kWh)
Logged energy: 124501 (kWh)
